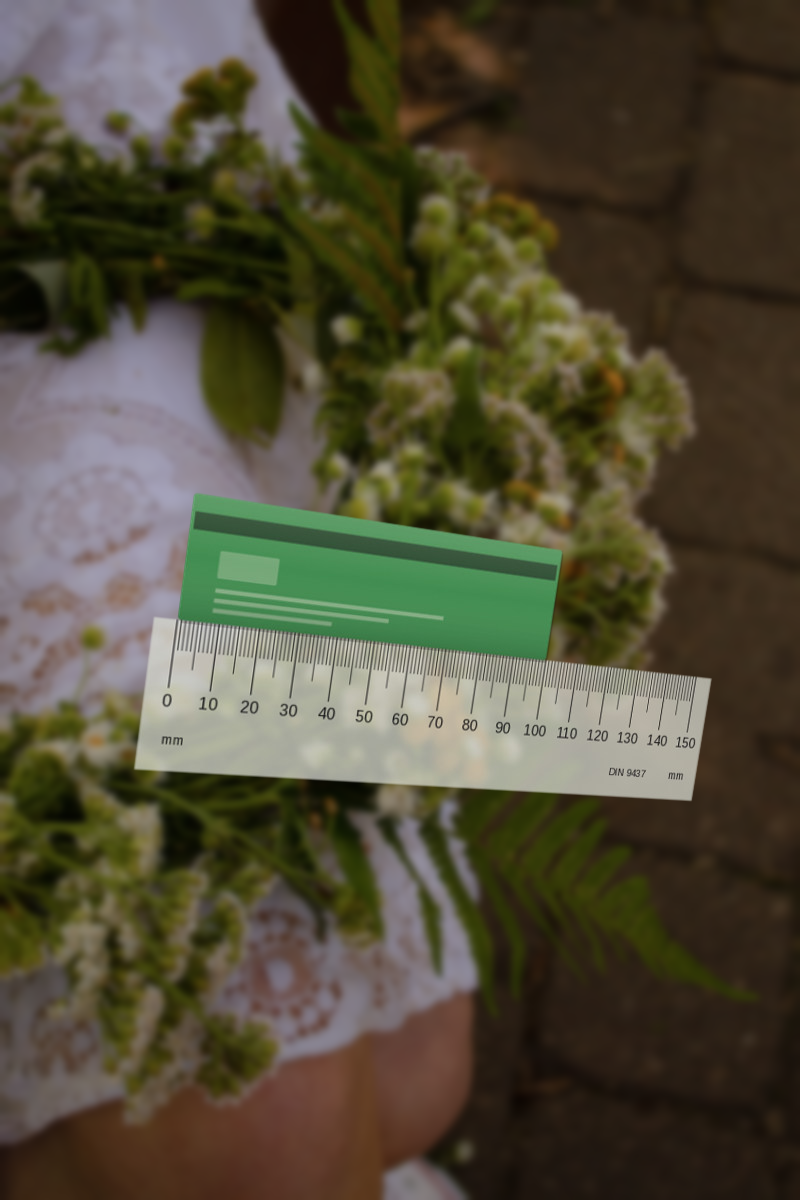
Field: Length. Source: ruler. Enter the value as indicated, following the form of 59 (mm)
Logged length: 100 (mm)
